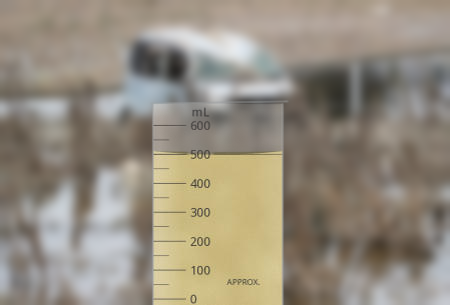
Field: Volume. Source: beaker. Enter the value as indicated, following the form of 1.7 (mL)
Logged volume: 500 (mL)
